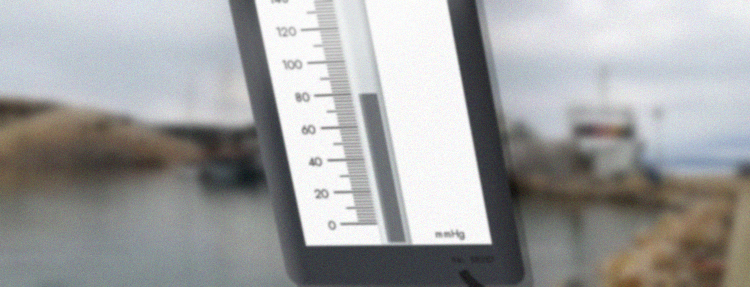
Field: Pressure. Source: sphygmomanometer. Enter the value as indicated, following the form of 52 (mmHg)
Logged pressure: 80 (mmHg)
